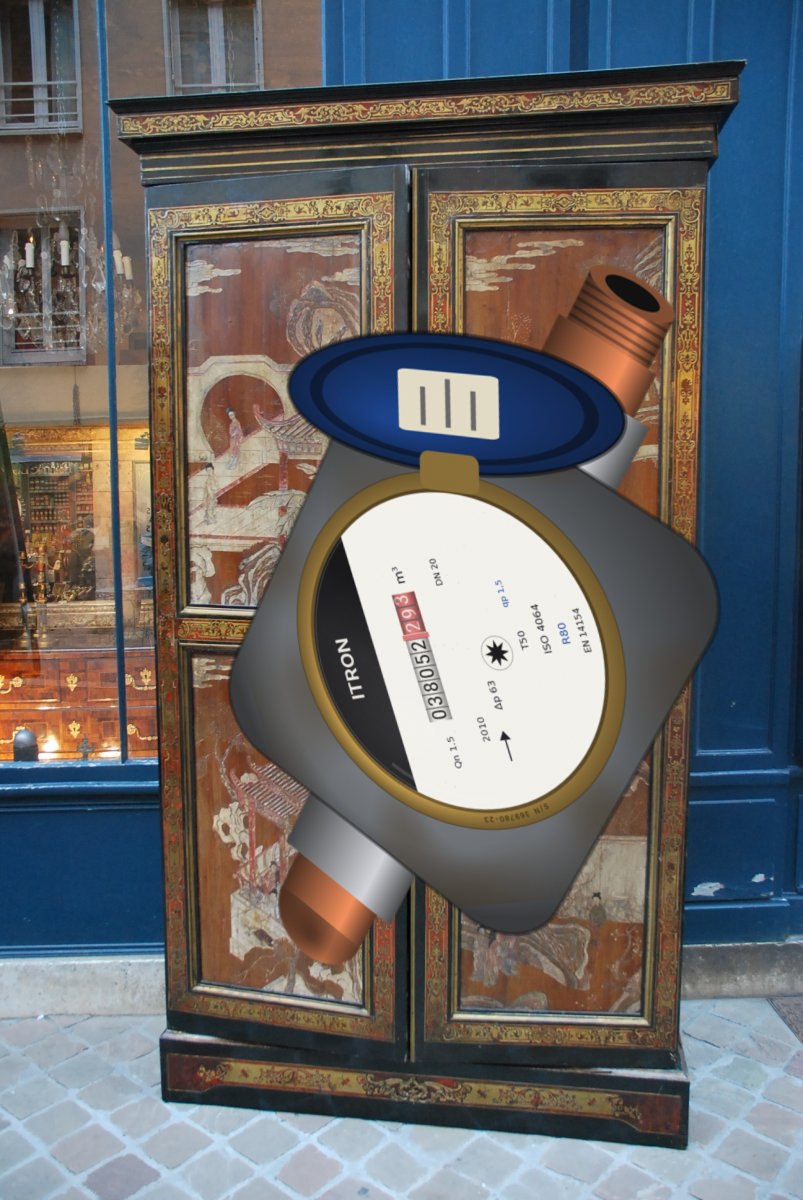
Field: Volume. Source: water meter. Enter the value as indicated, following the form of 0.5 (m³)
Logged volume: 38052.293 (m³)
